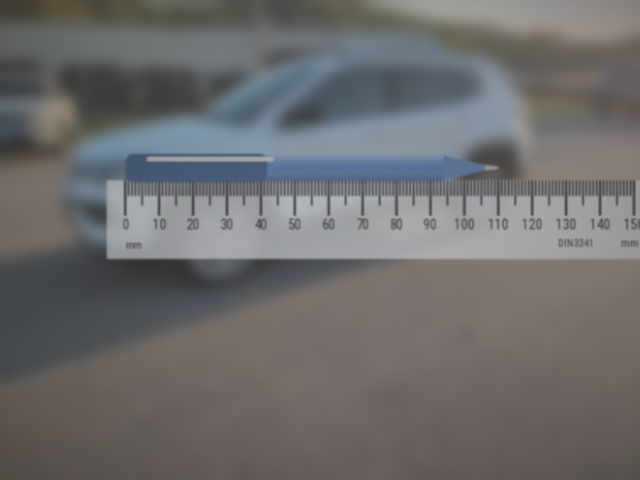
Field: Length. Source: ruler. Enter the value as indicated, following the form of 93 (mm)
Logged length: 110 (mm)
